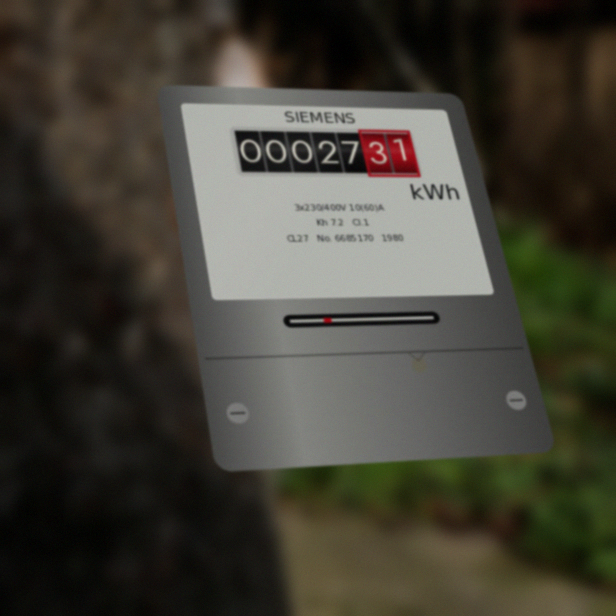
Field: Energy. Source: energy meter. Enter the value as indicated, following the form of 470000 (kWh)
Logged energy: 27.31 (kWh)
